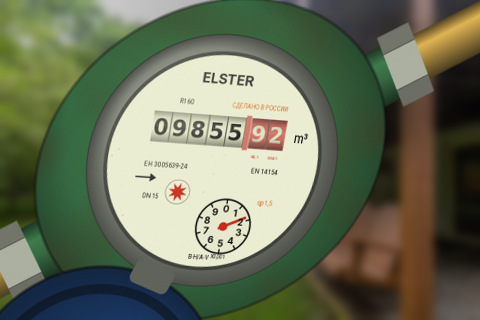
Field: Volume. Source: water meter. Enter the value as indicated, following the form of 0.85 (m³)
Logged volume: 9855.921 (m³)
